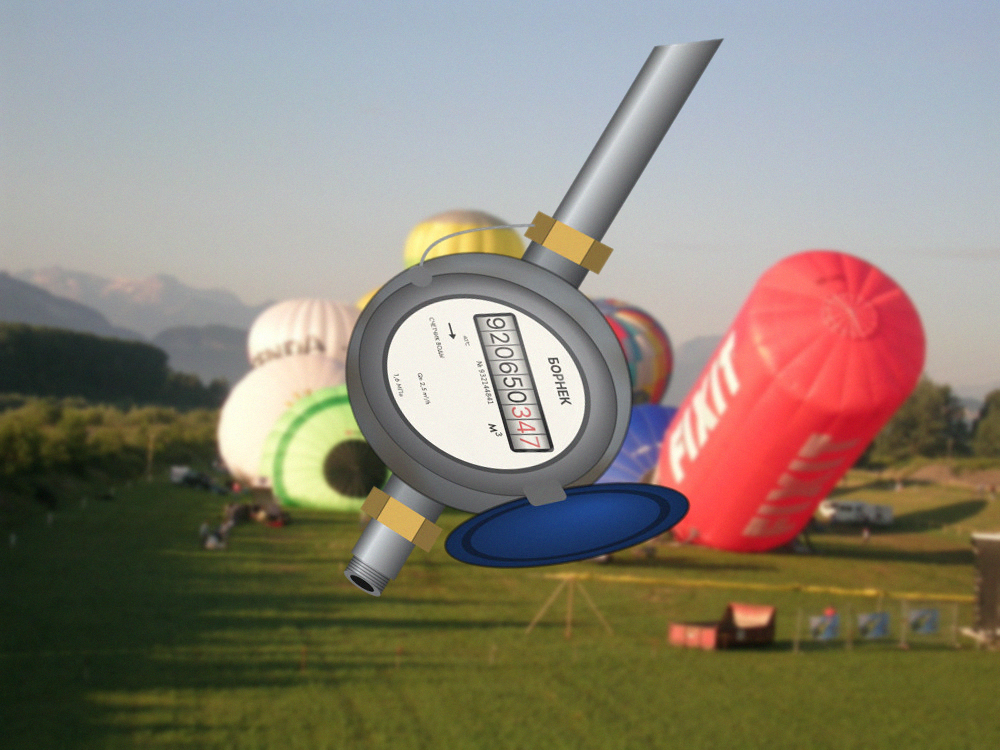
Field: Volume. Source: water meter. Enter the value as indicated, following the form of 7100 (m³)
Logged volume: 920650.347 (m³)
